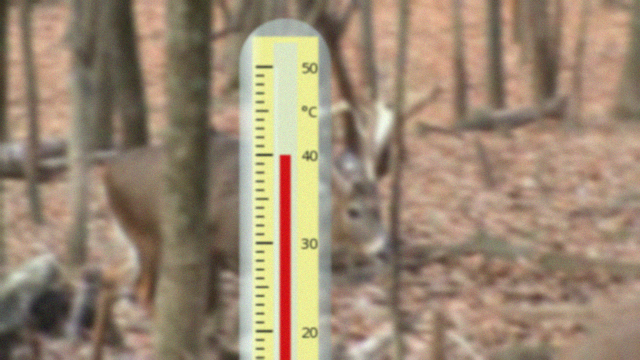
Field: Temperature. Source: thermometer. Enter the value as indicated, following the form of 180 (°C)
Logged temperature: 40 (°C)
